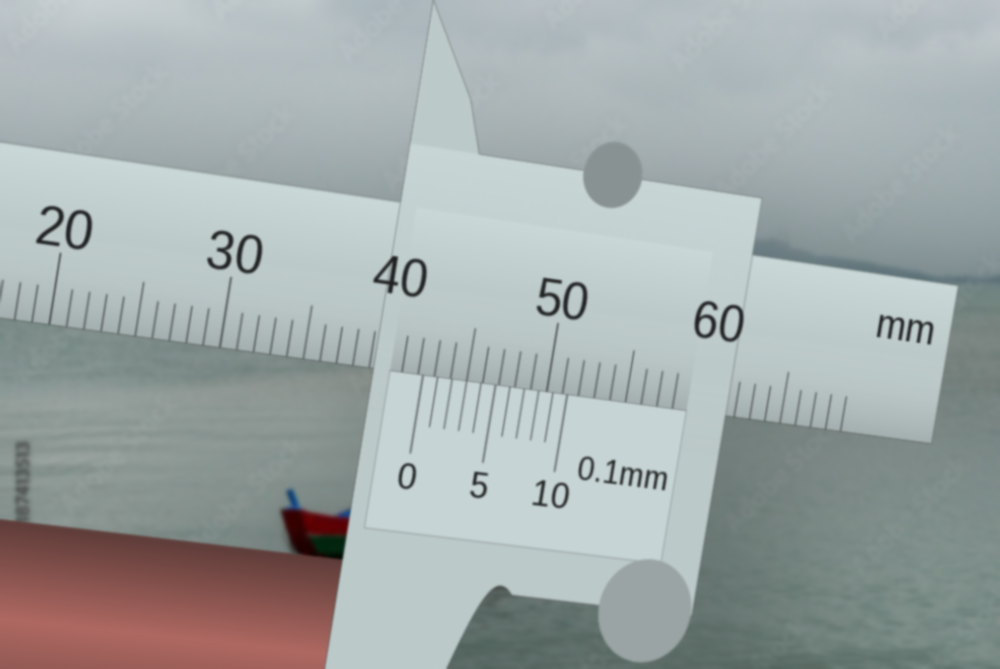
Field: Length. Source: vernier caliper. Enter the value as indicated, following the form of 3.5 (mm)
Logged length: 42.3 (mm)
